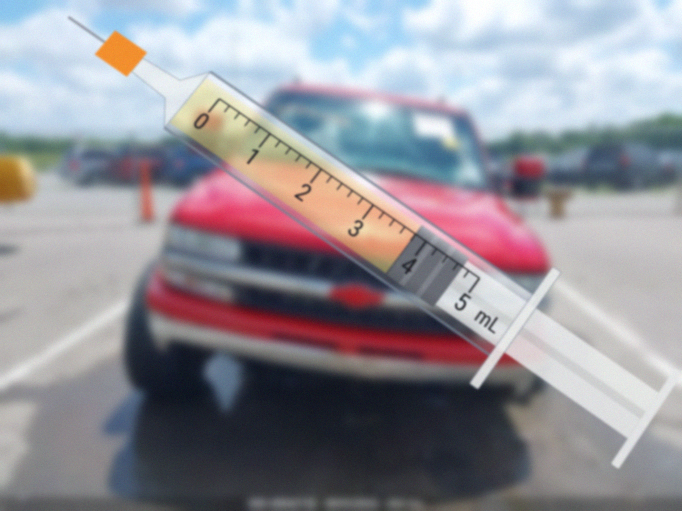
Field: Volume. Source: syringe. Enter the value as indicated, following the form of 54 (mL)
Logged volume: 3.8 (mL)
